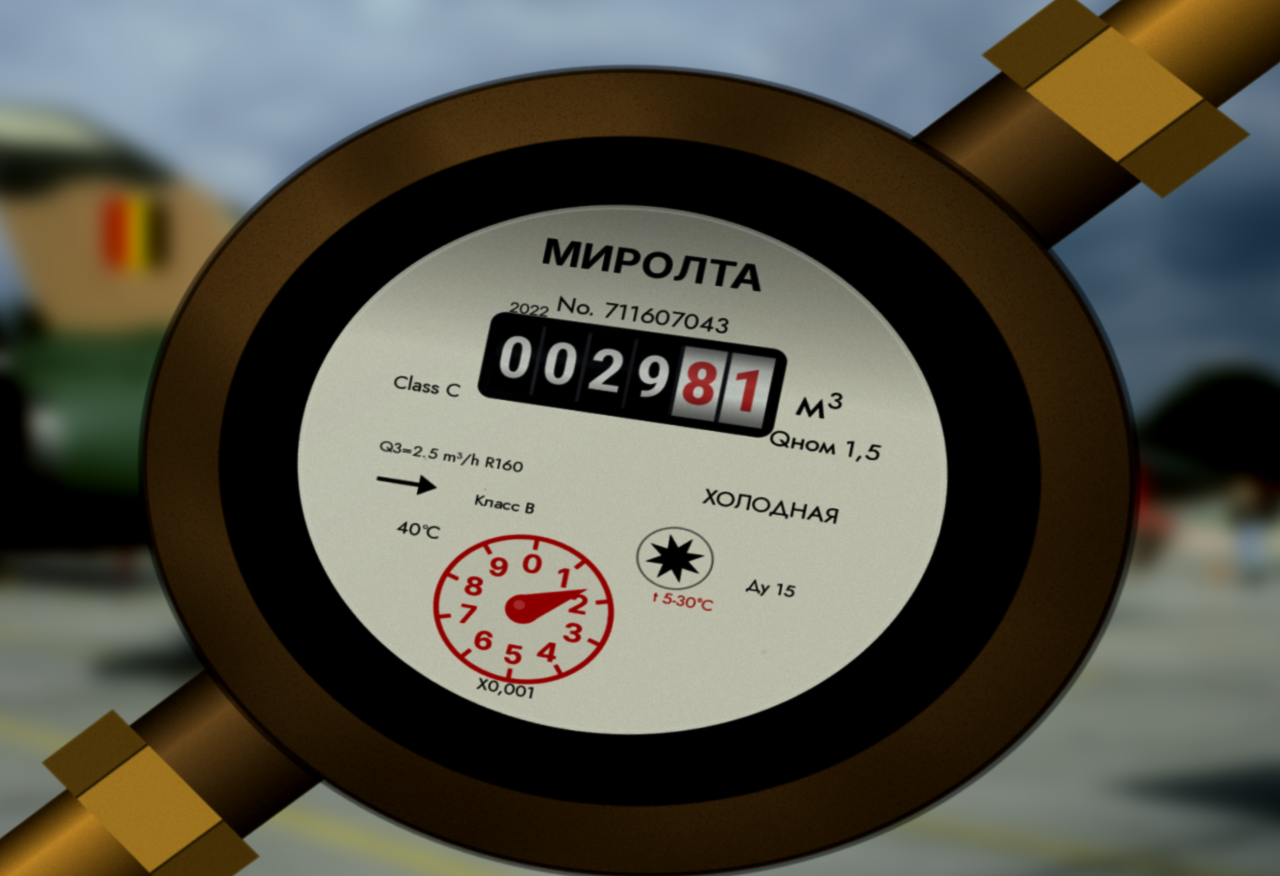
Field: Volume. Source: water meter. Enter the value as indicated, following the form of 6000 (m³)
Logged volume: 29.811 (m³)
